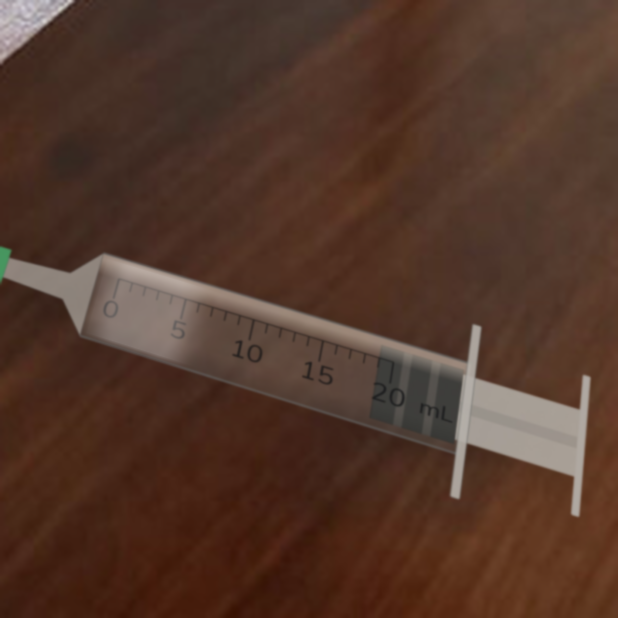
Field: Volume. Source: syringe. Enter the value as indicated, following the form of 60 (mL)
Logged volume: 19 (mL)
